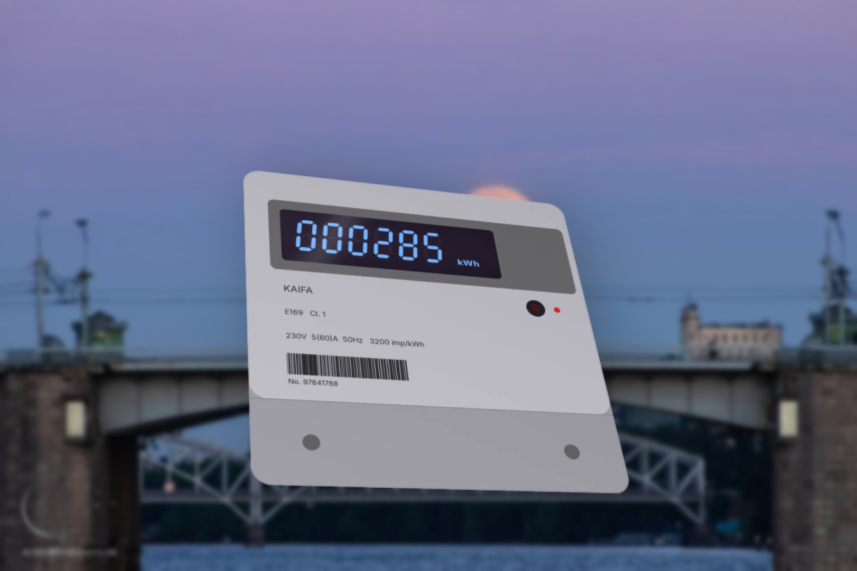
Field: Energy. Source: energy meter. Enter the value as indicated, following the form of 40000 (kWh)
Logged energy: 285 (kWh)
